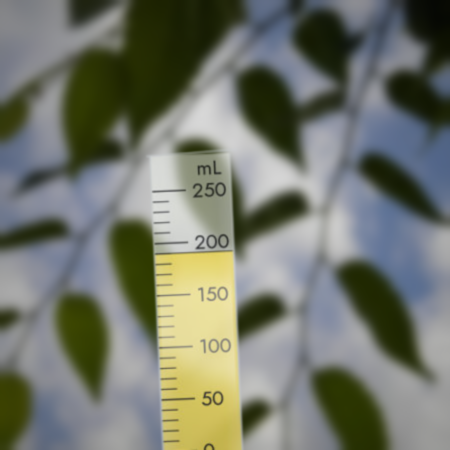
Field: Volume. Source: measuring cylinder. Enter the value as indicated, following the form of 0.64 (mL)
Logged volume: 190 (mL)
